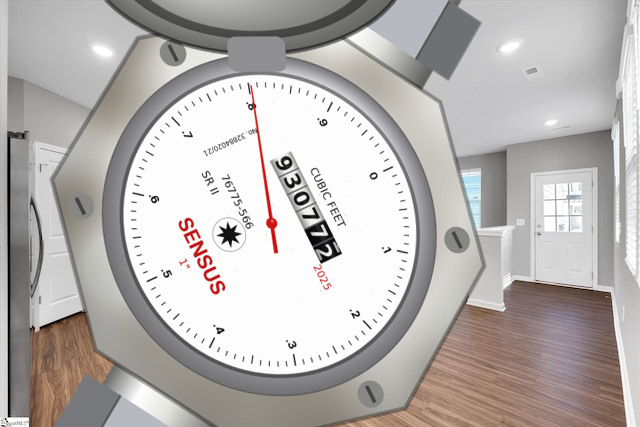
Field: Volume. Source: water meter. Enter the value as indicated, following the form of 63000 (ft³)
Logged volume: 930771.80 (ft³)
